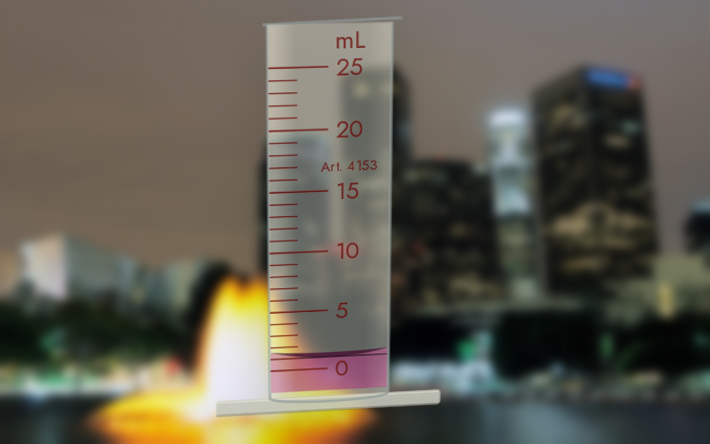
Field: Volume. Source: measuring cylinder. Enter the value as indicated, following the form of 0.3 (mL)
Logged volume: 1 (mL)
